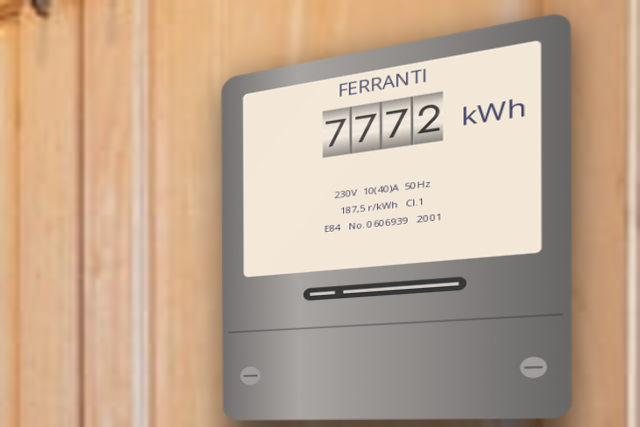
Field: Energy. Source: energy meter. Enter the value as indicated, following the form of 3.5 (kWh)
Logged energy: 7772 (kWh)
